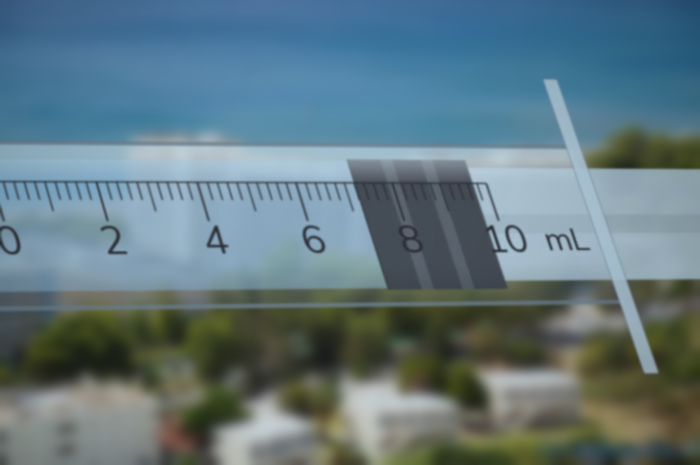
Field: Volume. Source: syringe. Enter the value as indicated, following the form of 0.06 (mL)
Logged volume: 7.2 (mL)
